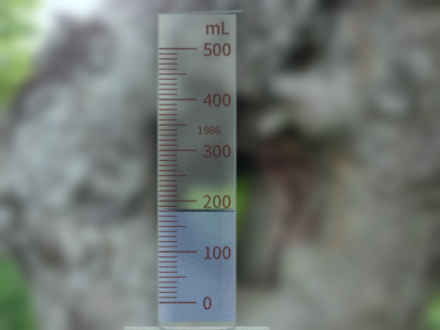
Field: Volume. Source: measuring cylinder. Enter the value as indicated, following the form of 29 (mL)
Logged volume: 180 (mL)
